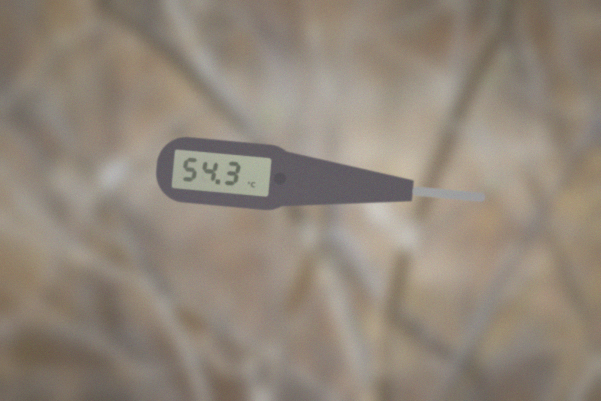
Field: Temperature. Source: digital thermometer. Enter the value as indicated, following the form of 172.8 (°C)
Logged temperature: 54.3 (°C)
